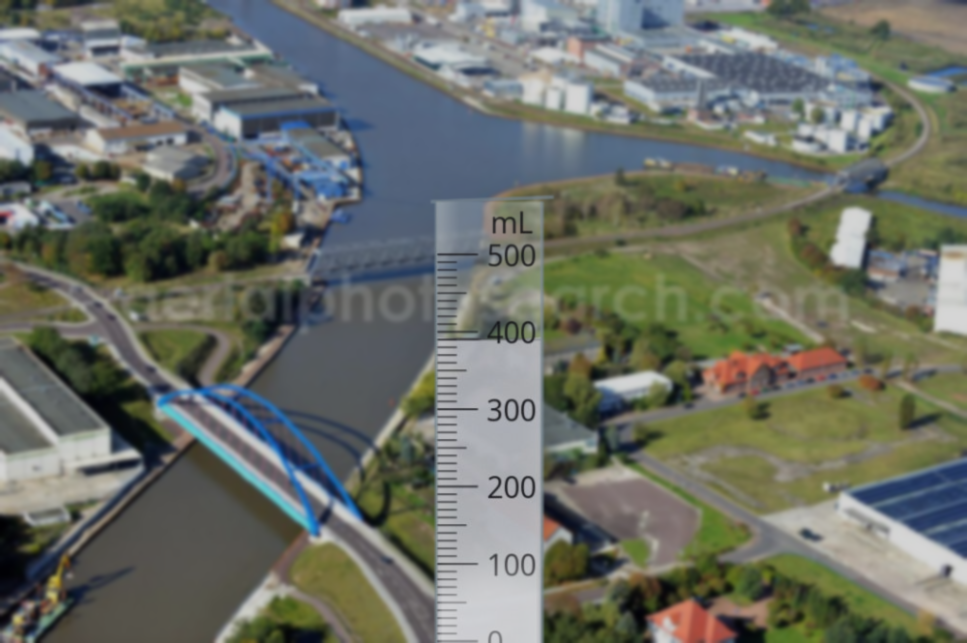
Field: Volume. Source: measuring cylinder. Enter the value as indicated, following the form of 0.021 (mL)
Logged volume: 390 (mL)
